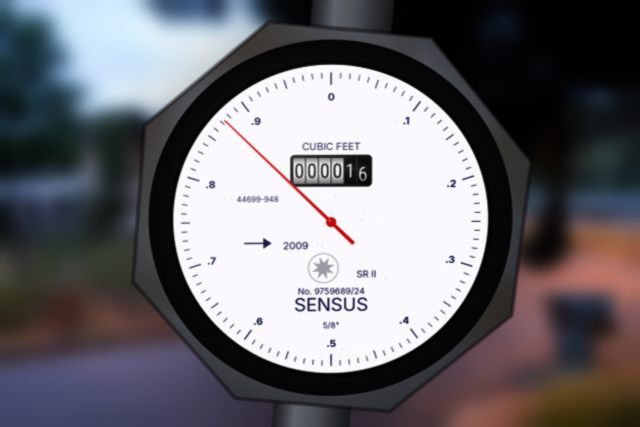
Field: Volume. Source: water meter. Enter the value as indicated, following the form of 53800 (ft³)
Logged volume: 15.87 (ft³)
